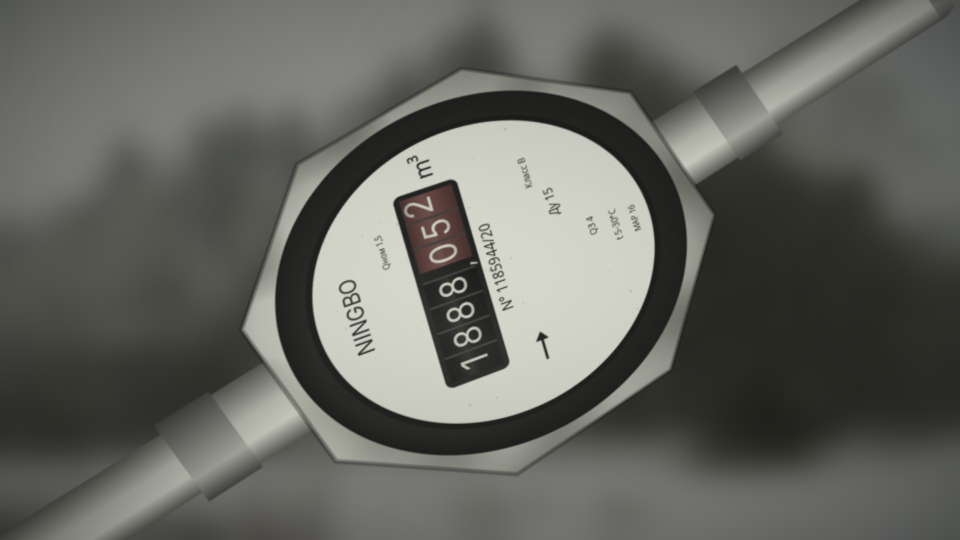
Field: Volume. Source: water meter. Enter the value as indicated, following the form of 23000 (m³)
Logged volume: 1888.052 (m³)
